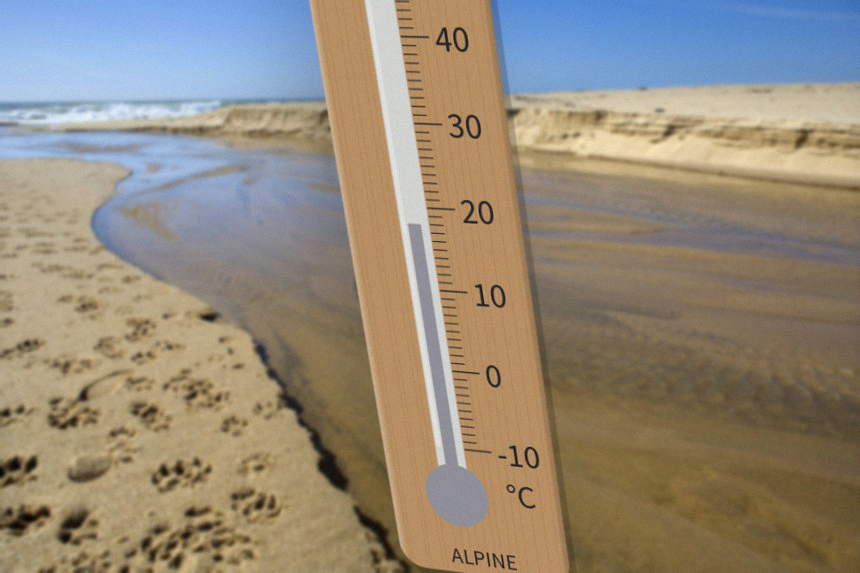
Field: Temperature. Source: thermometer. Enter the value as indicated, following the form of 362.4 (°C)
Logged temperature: 18 (°C)
